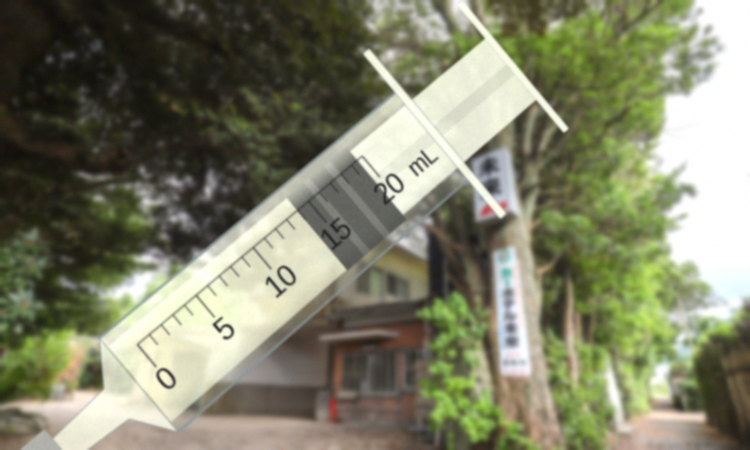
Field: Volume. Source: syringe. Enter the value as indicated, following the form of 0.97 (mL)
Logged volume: 14 (mL)
